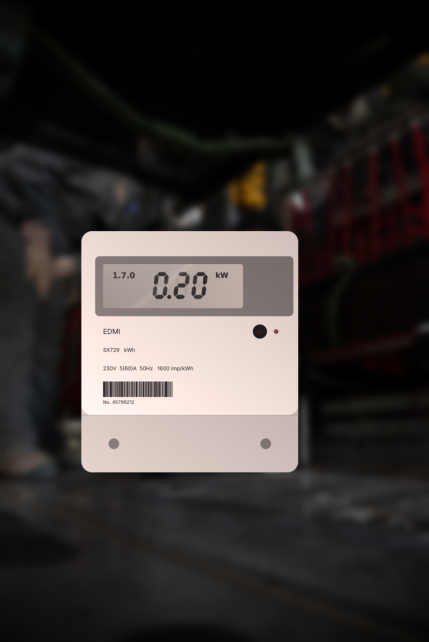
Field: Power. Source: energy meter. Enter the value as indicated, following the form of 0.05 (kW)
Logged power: 0.20 (kW)
